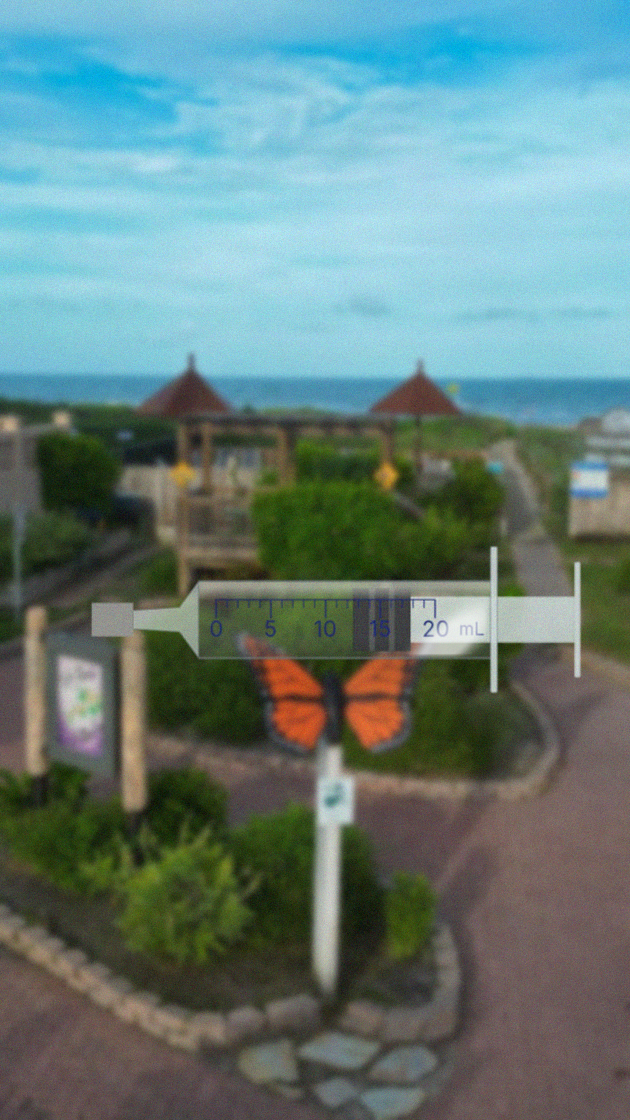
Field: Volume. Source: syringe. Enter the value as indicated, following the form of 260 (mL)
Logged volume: 12.5 (mL)
